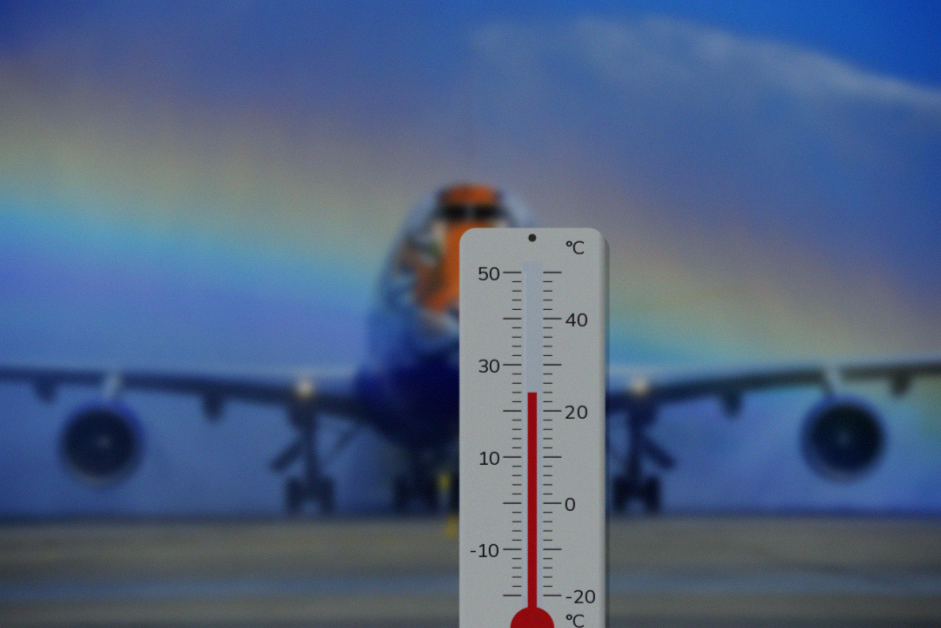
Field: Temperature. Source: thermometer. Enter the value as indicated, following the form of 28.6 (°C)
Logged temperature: 24 (°C)
